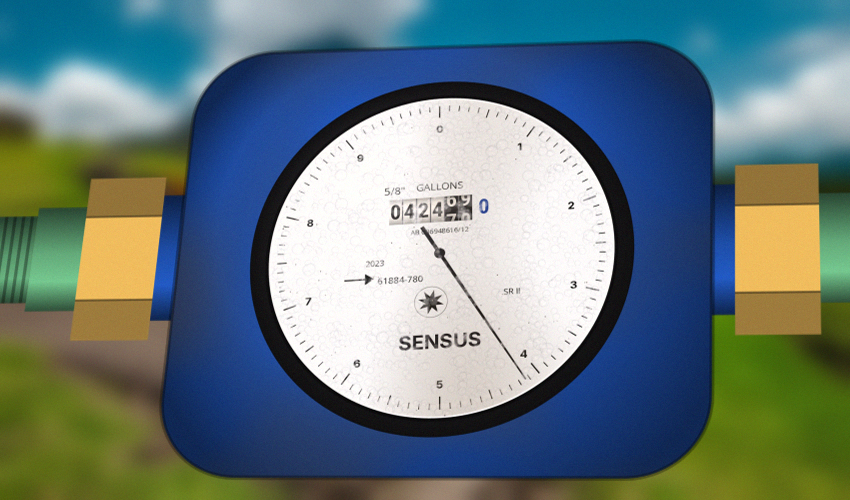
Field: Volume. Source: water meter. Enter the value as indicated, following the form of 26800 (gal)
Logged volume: 424694.1 (gal)
